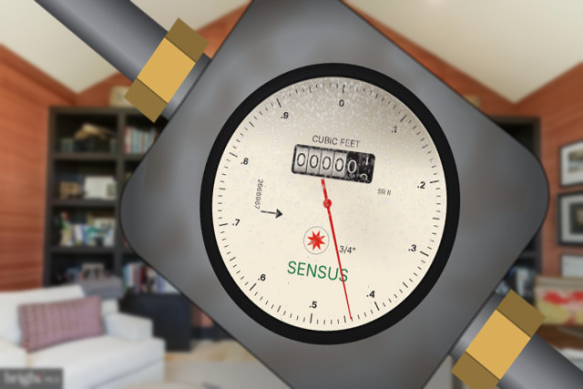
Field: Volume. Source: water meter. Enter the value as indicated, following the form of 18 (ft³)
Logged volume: 1.44 (ft³)
